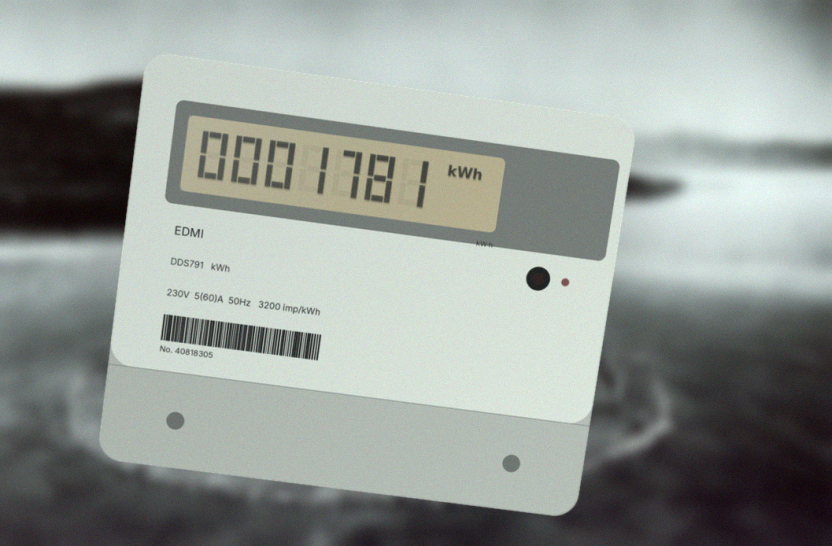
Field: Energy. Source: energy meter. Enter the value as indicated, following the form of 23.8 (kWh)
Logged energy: 1781 (kWh)
